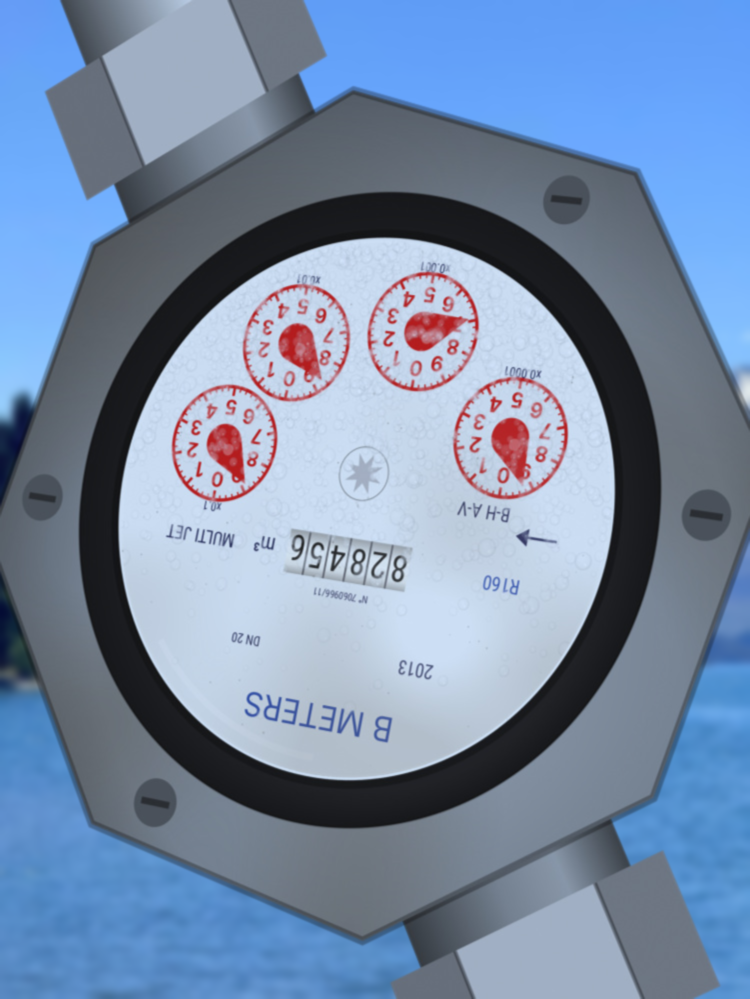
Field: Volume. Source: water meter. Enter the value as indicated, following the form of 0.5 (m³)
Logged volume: 828455.8869 (m³)
